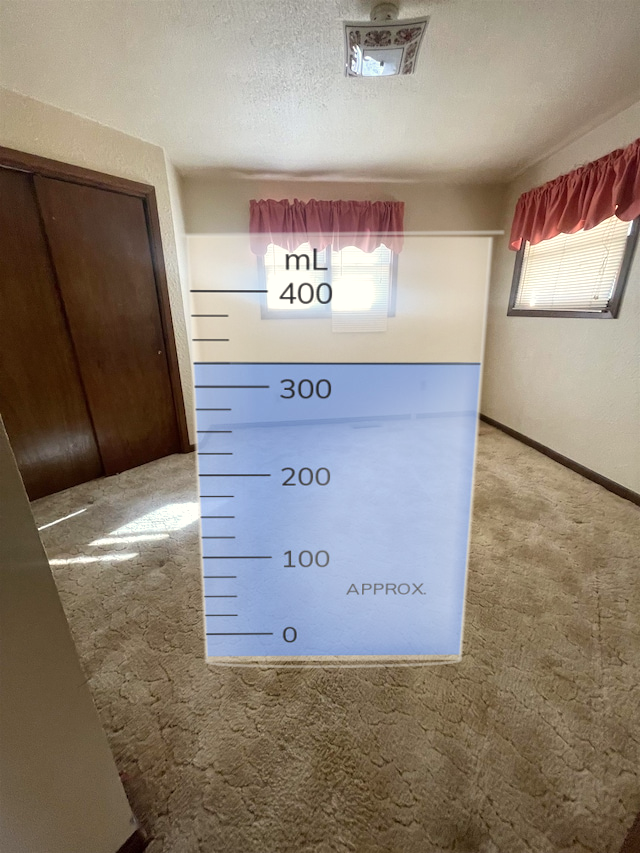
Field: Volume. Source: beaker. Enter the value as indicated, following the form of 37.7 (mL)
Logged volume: 325 (mL)
